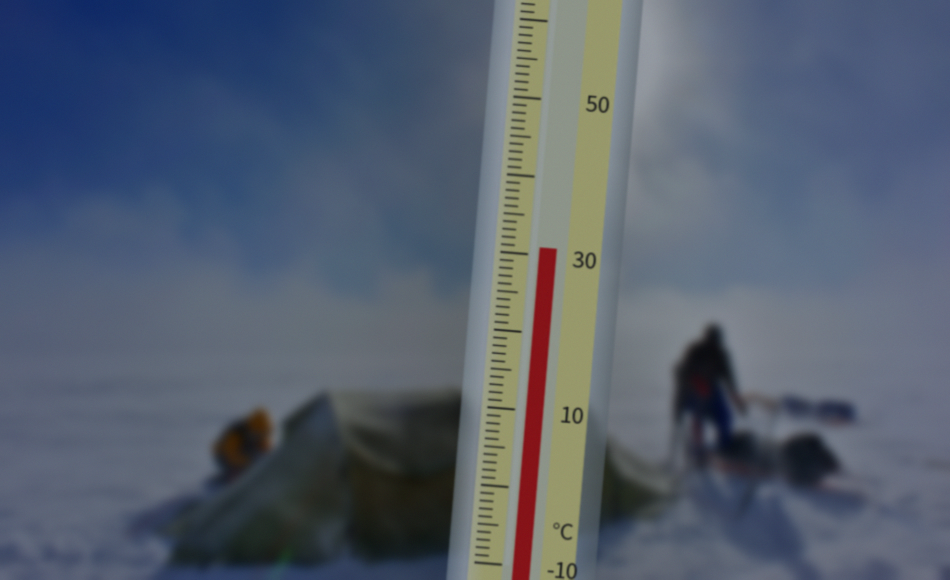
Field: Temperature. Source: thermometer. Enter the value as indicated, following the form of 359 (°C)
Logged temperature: 31 (°C)
